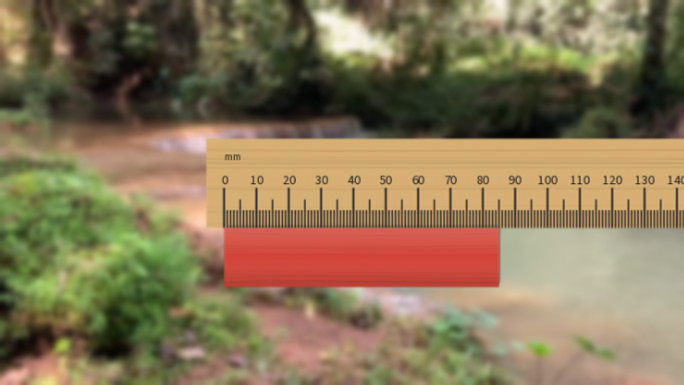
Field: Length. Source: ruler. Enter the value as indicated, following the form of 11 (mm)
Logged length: 85 (mm)
